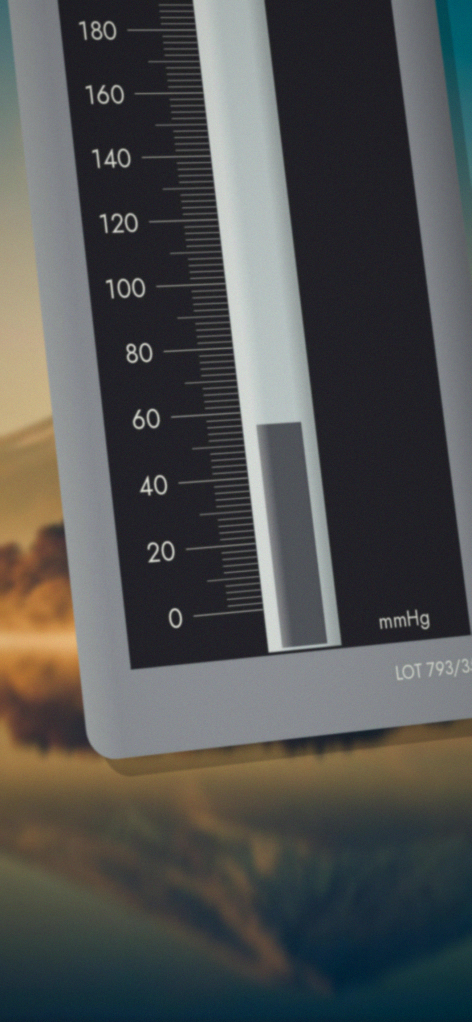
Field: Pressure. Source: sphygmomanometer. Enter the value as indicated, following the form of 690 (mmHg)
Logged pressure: 56 (mmHg)
